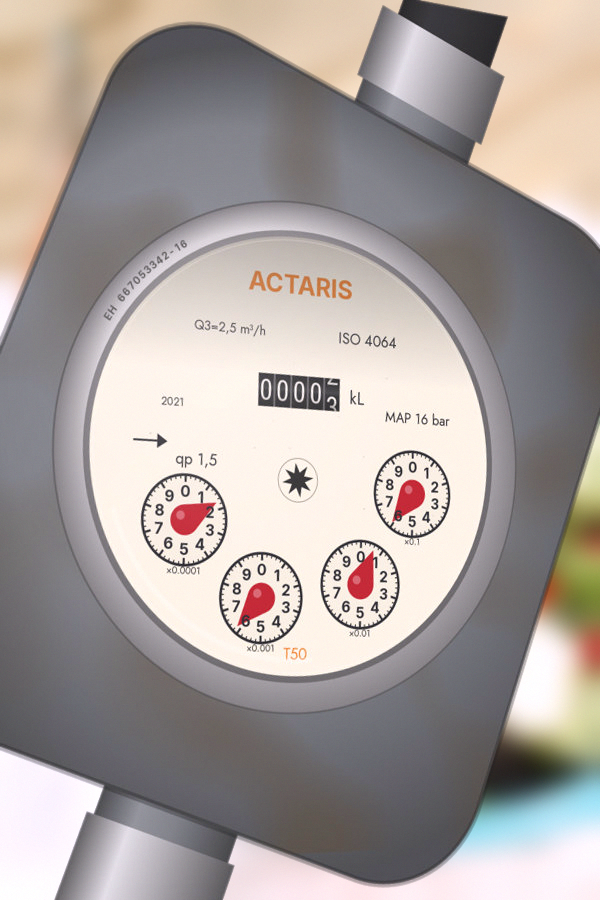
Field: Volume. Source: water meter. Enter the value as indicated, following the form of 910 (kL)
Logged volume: 2.6061 (kL)
